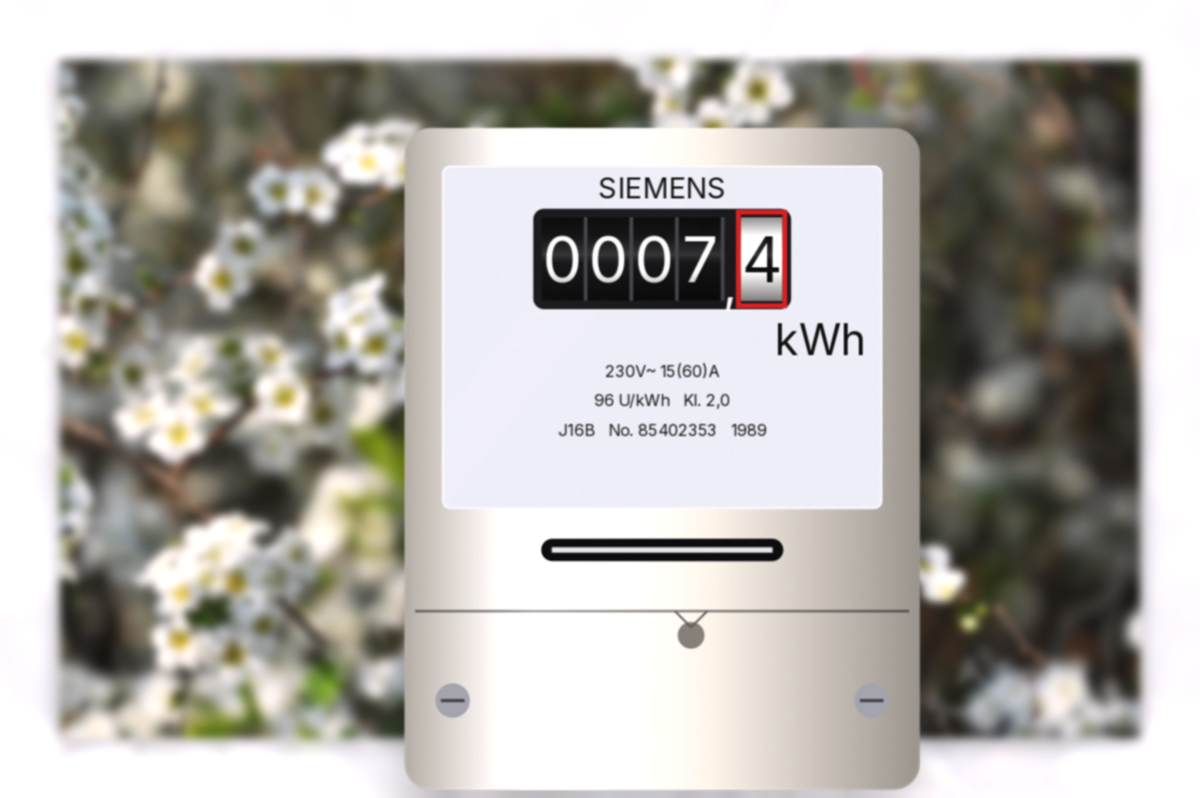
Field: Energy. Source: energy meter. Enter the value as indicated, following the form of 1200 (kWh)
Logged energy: 7.4 (kWh)
